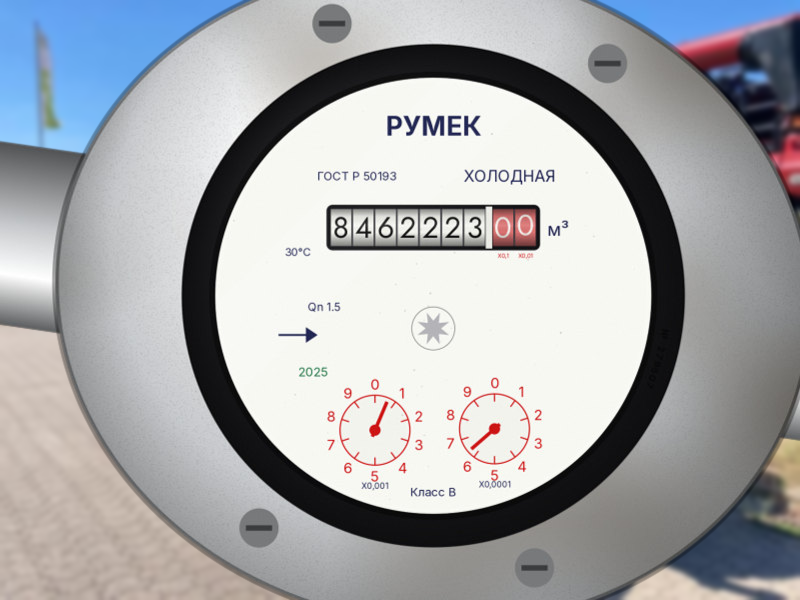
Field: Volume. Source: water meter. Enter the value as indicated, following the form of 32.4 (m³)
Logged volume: 8462223.0006 (m³)
